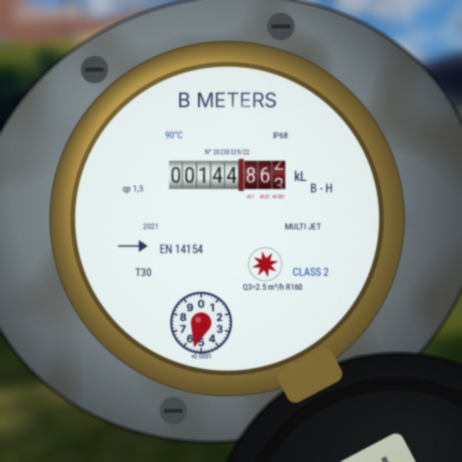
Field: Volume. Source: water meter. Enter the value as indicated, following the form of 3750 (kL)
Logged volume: 144.8625 (kL)
